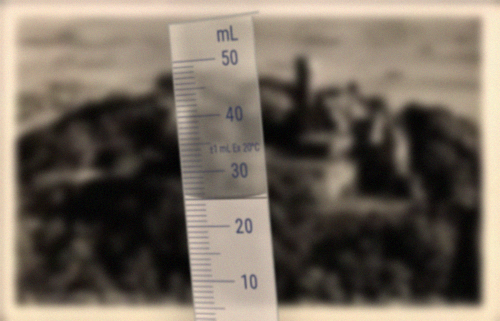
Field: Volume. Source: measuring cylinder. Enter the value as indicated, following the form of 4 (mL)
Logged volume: 25 (mL)
